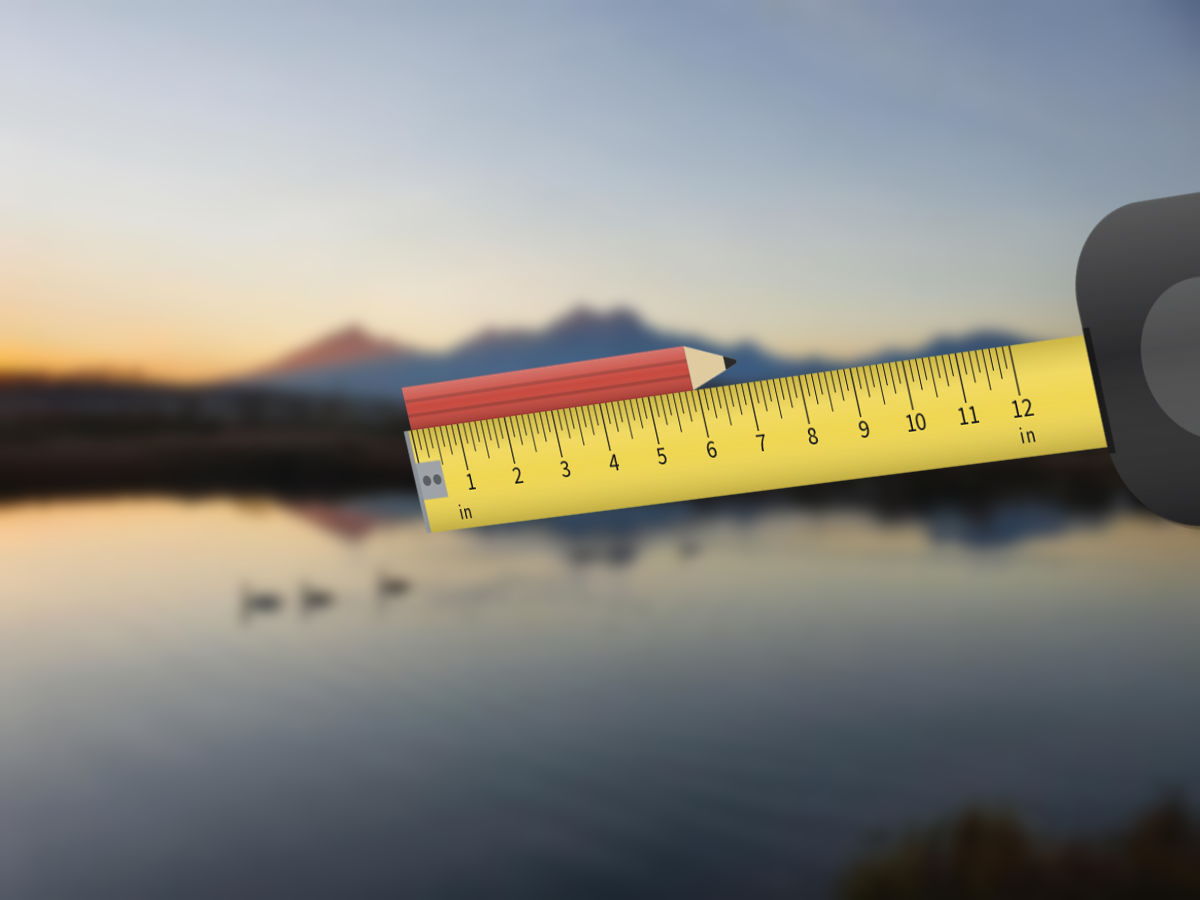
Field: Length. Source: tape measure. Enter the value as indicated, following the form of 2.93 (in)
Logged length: 6.875 (in)
